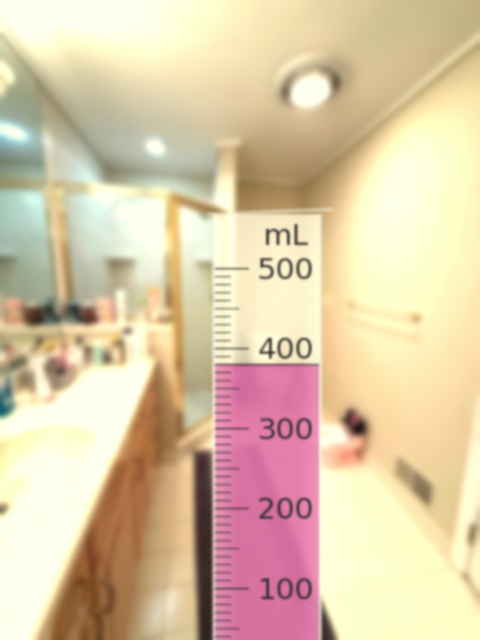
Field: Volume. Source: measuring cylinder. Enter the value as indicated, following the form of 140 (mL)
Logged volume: 380 (mL)
